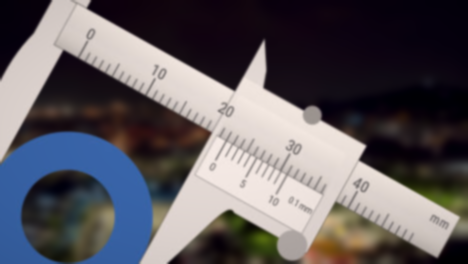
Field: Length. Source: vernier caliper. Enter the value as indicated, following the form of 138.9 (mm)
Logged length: 22.0 (mm)
